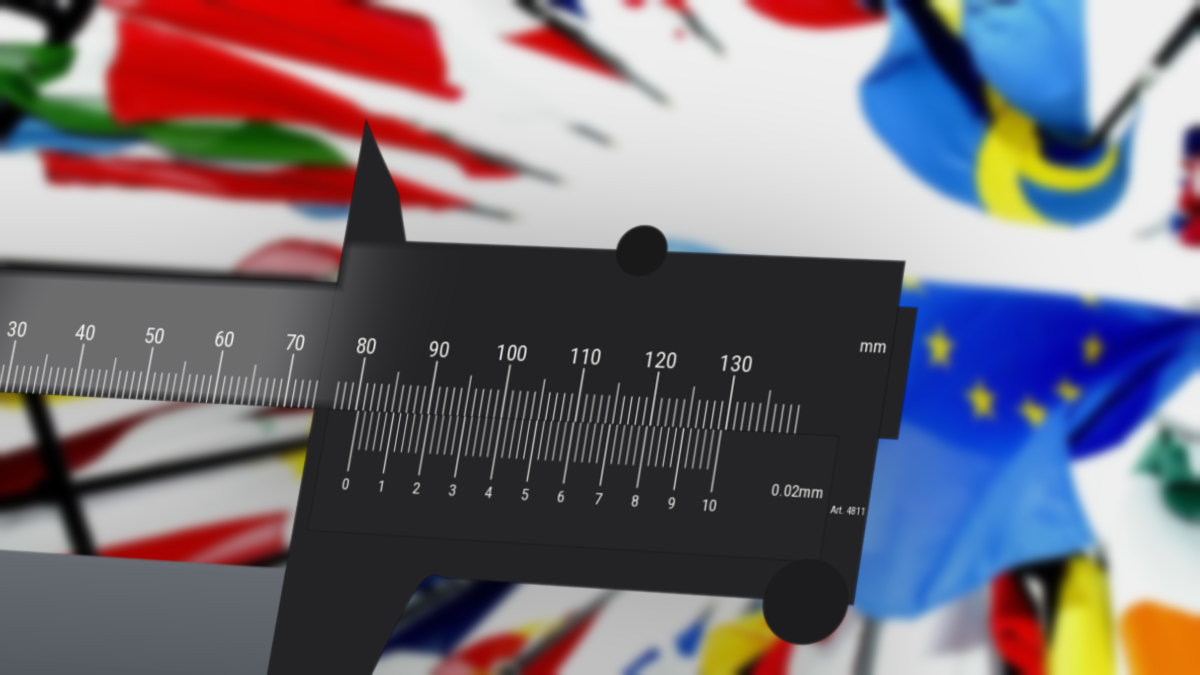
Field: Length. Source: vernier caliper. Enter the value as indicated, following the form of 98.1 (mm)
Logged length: 80.4 (mm)
